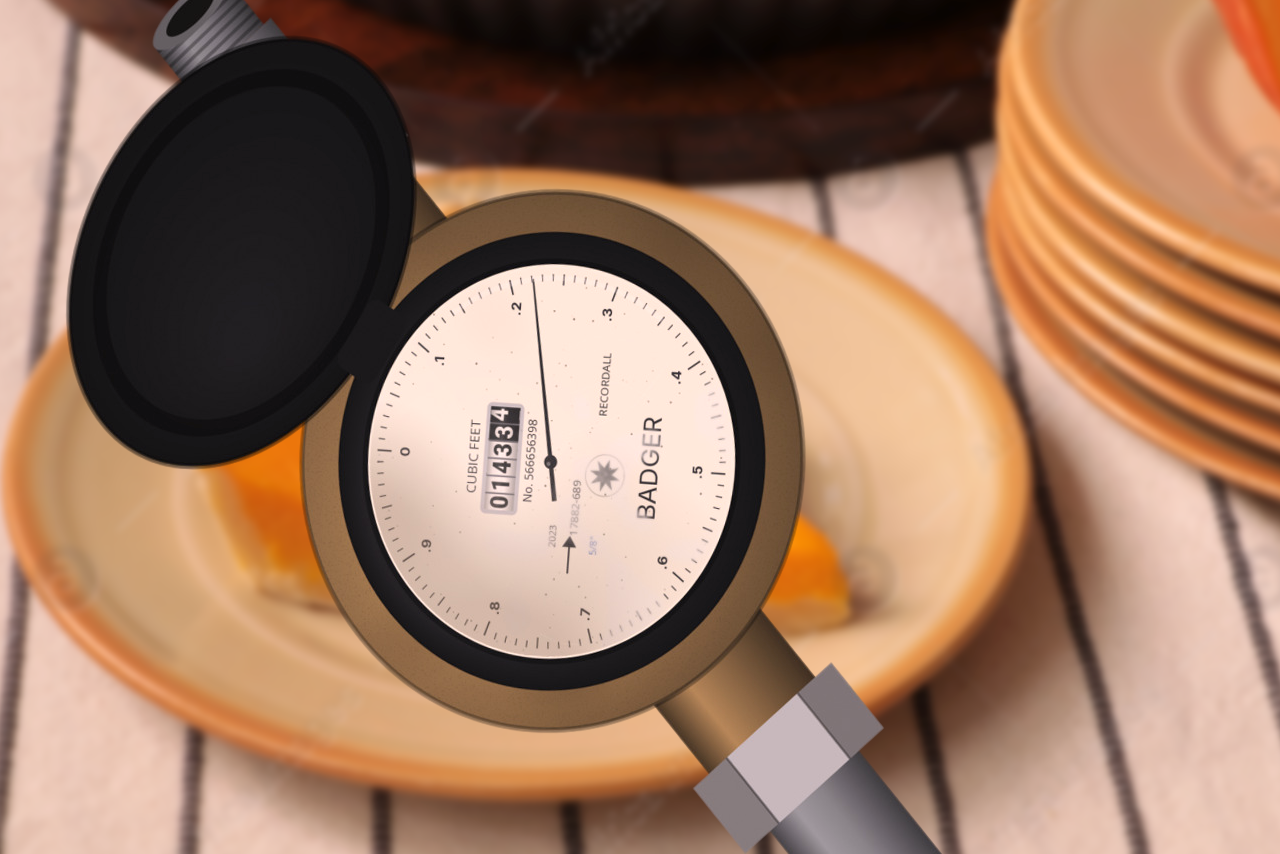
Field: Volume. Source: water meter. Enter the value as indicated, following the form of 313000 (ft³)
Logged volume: 14334.22 (ft³)
